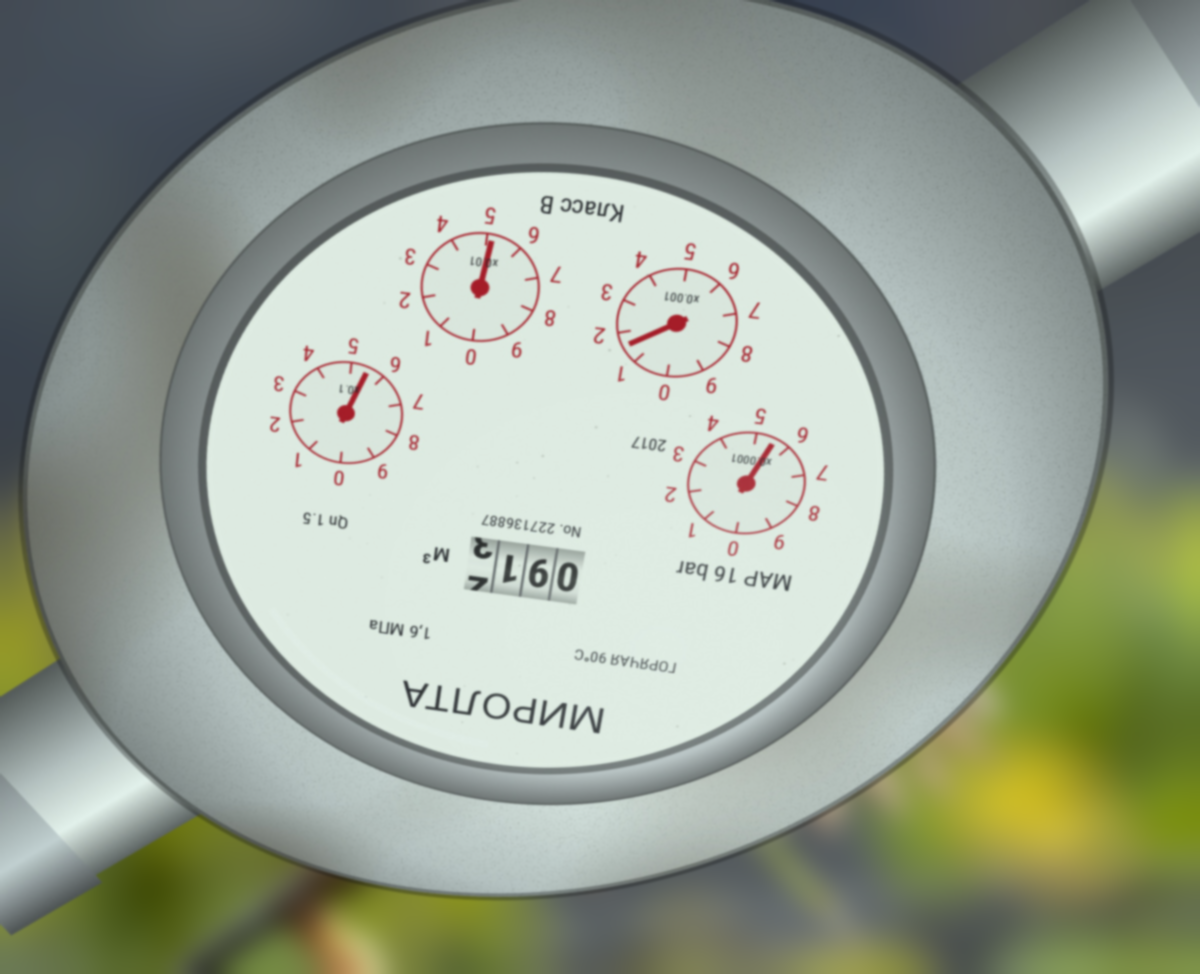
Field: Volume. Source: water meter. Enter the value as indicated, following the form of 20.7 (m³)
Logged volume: 912.5515 (m³)
